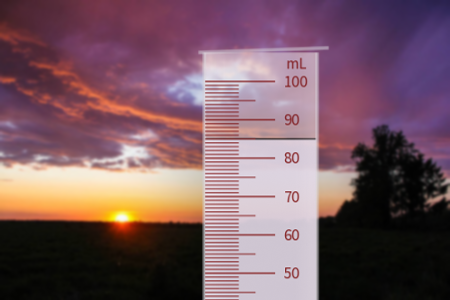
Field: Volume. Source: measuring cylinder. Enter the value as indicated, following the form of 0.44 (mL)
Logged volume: 85 (mL)
